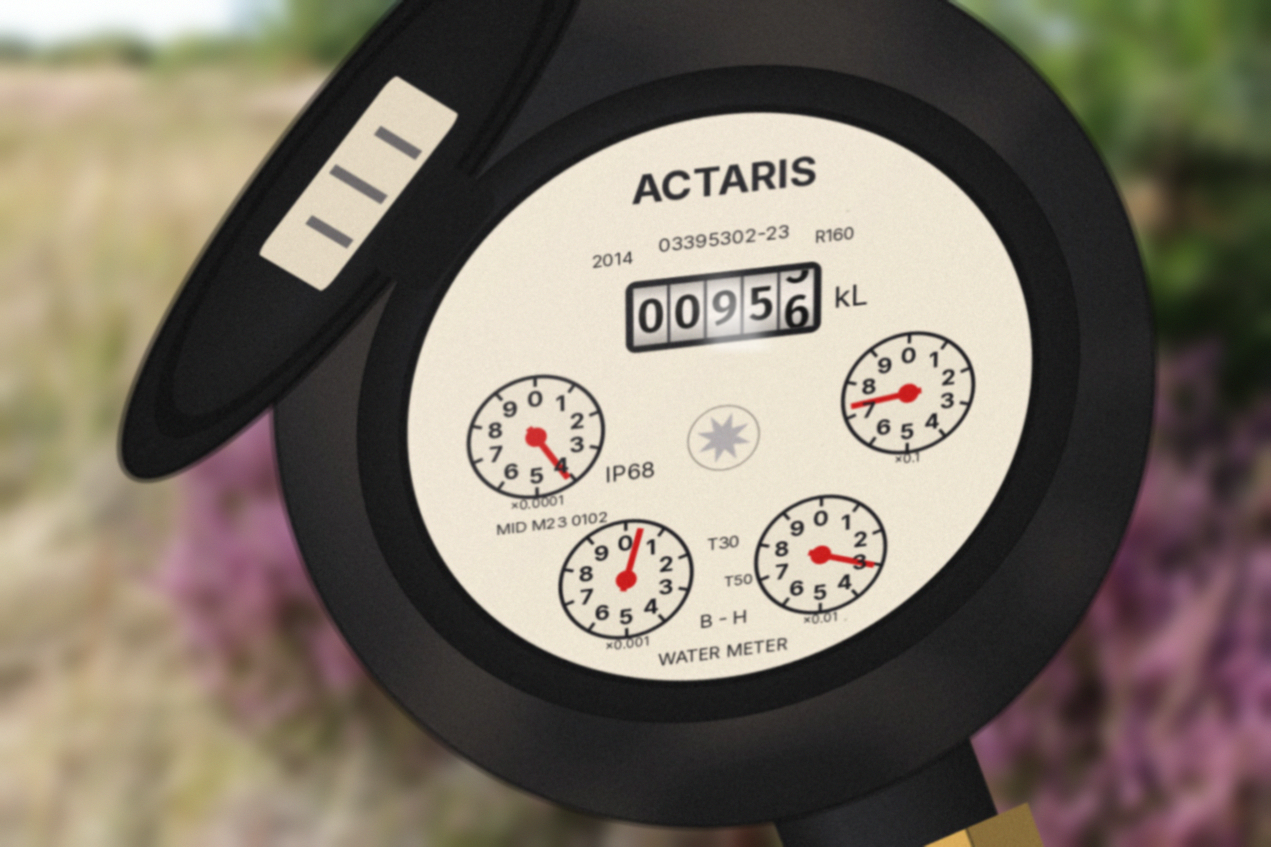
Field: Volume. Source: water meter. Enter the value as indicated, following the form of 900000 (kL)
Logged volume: 955.7304 (kL)
